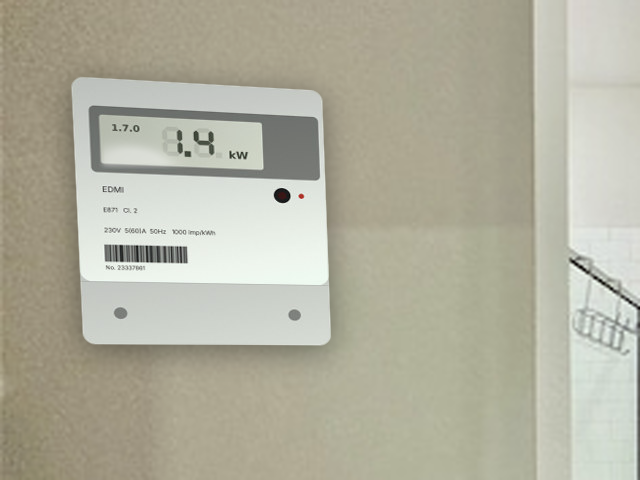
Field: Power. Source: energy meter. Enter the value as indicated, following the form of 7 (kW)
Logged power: 1.4 (kW)
